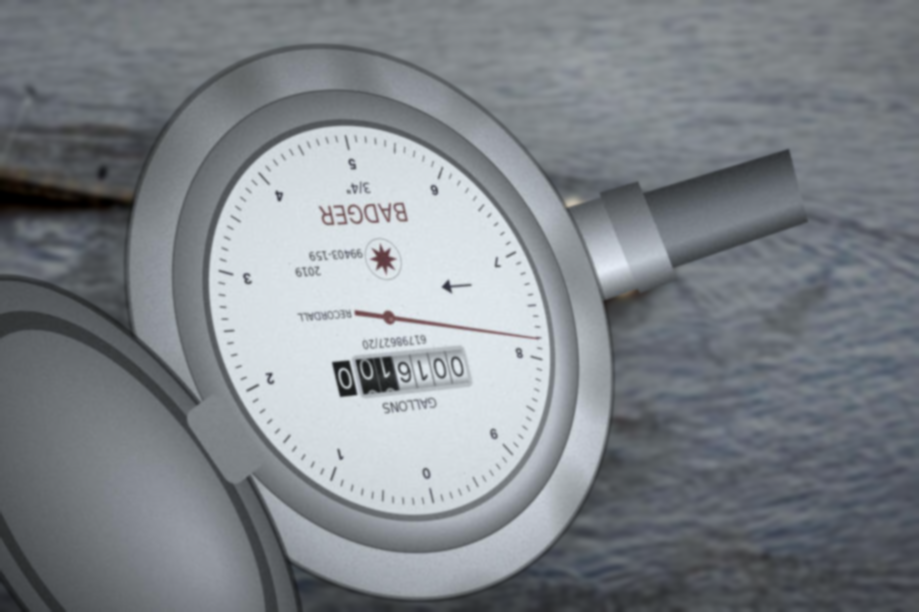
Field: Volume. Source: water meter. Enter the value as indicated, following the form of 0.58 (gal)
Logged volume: 16097.8 (gal)
